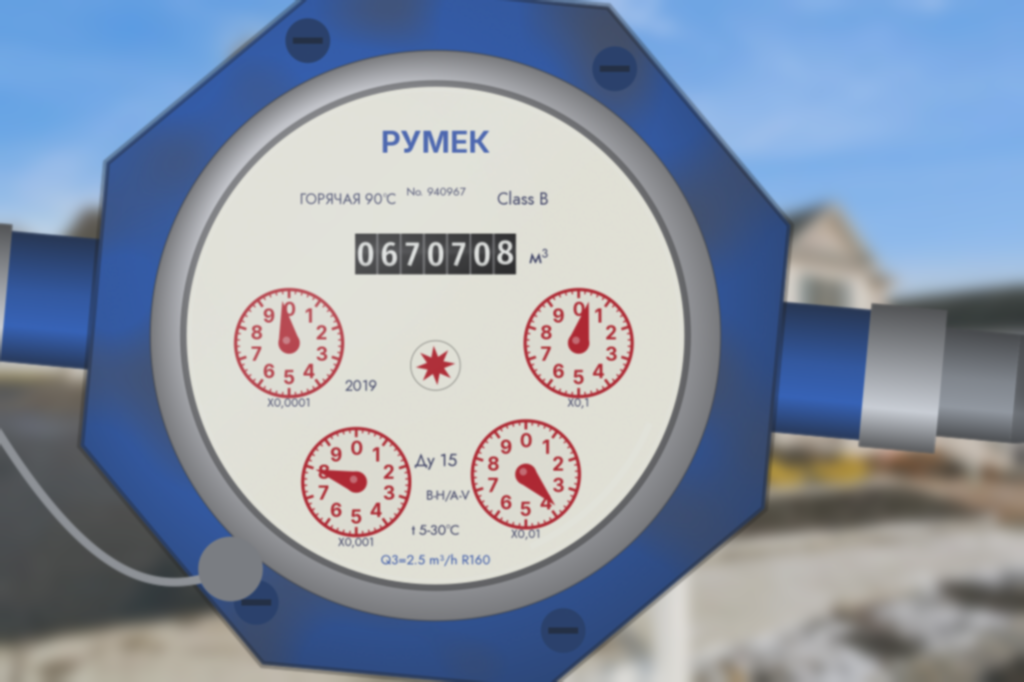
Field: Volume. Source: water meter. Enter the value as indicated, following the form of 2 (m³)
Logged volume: 670708.0379 (m³)
